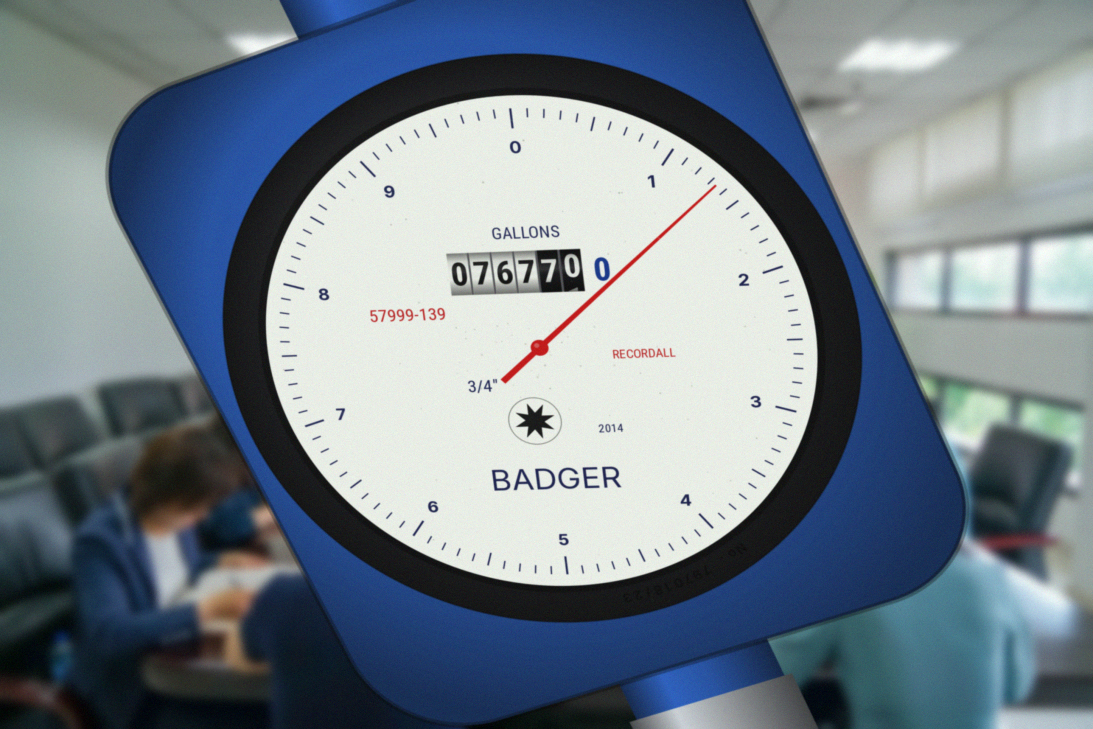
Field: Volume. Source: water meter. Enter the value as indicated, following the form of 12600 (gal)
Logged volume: 767701.3 (gal)
